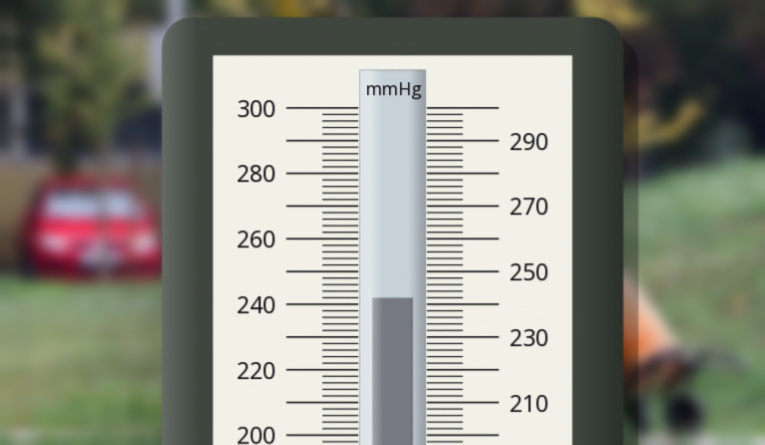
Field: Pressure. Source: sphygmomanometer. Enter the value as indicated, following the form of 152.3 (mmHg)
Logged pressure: 242 (mmHg)
